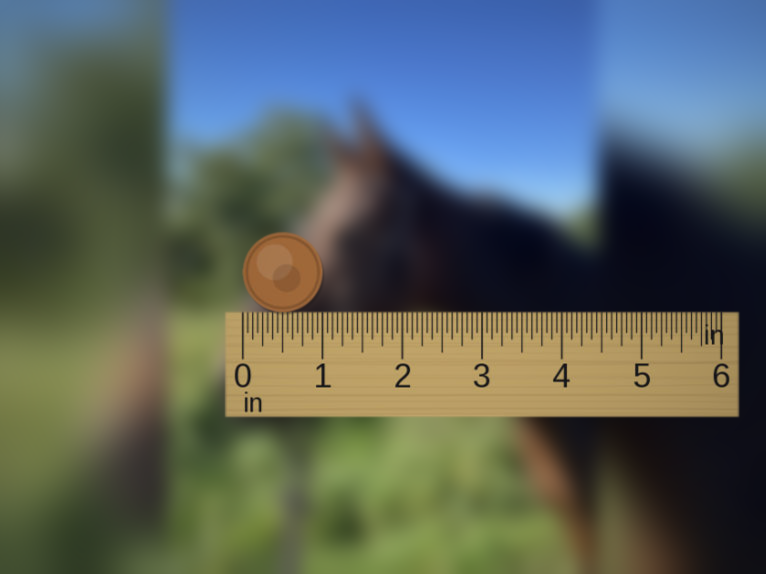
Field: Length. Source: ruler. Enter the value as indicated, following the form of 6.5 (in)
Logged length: 1 (in)
